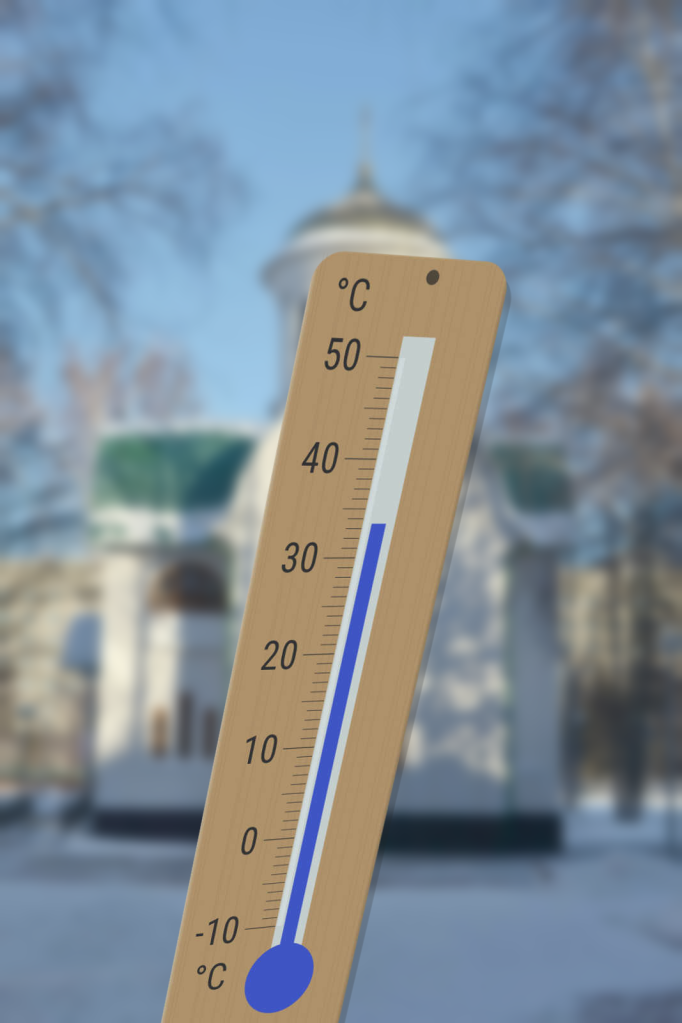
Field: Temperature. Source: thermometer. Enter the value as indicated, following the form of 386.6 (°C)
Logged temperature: 33.5 (°C)
